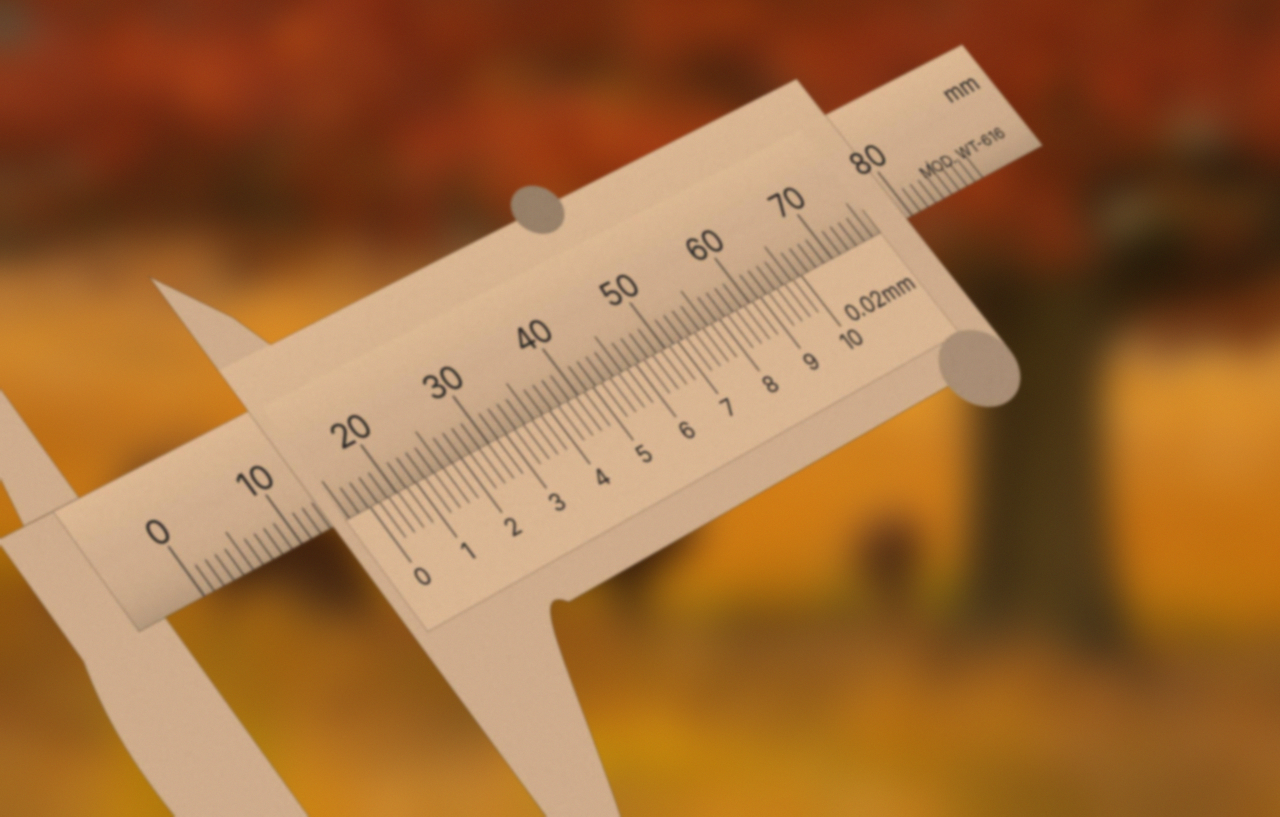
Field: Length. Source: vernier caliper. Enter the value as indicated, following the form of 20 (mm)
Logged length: 17.2 (mm)
